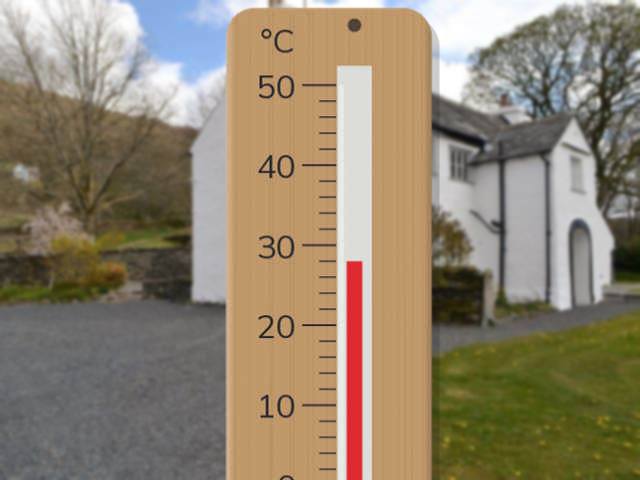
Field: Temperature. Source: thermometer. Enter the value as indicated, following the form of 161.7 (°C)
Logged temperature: 28 (°C)
